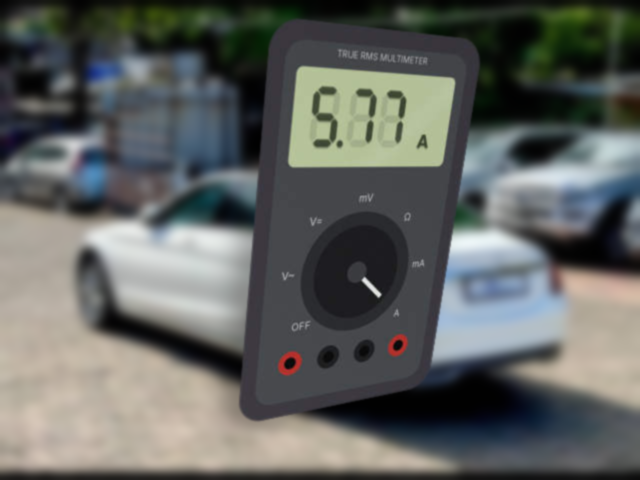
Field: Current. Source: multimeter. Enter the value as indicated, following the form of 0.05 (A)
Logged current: 5.77 (A)
